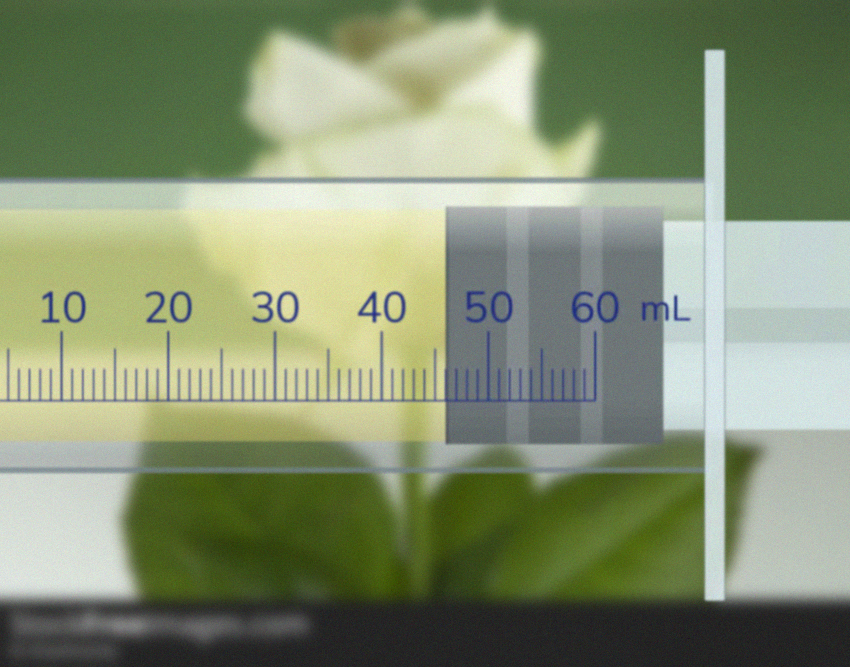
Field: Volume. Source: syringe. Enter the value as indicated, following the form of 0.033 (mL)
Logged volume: 46 (mL)
